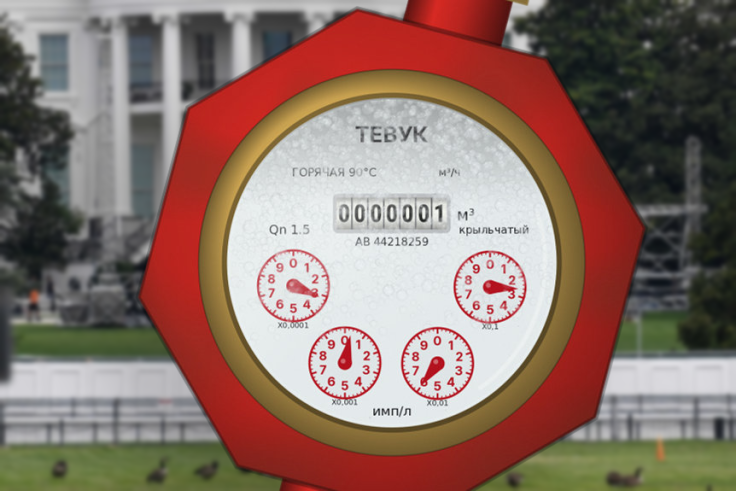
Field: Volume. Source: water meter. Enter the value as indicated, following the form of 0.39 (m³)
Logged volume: 1.2603 (m³)
